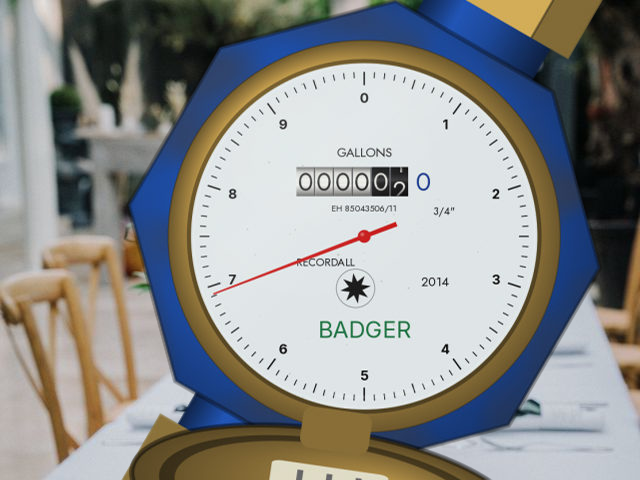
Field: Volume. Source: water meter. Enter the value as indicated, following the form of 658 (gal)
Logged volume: 16.9 (gal)
